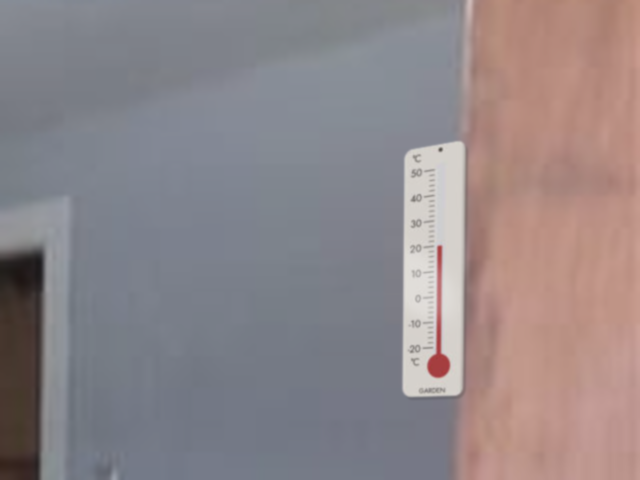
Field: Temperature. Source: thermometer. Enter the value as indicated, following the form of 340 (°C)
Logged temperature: 20 (°C)
